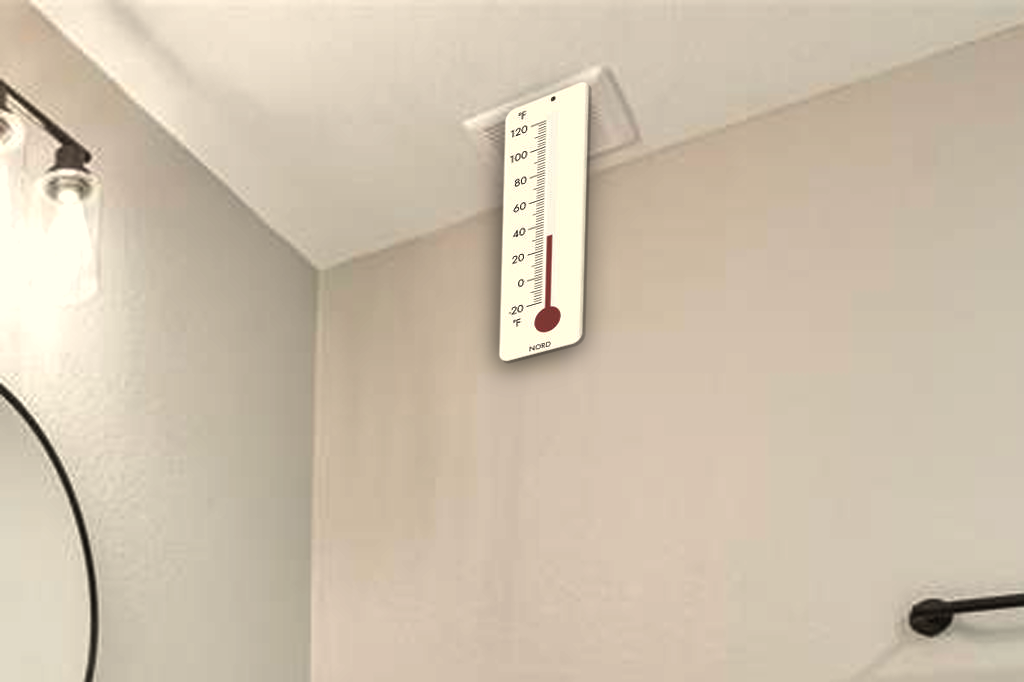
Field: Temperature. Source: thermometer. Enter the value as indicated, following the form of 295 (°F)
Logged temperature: 30 (°F)
